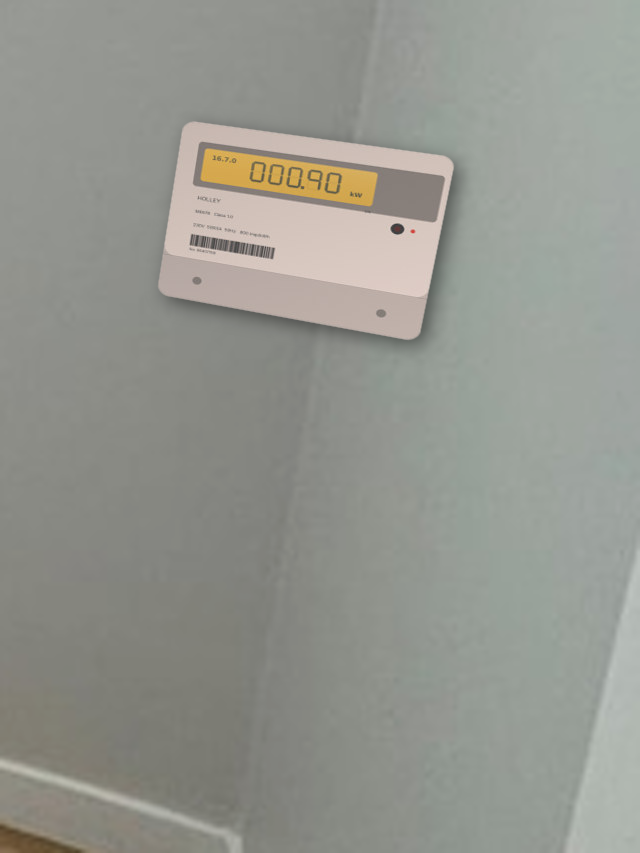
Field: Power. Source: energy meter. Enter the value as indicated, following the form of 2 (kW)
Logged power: 0.90 (kW)
